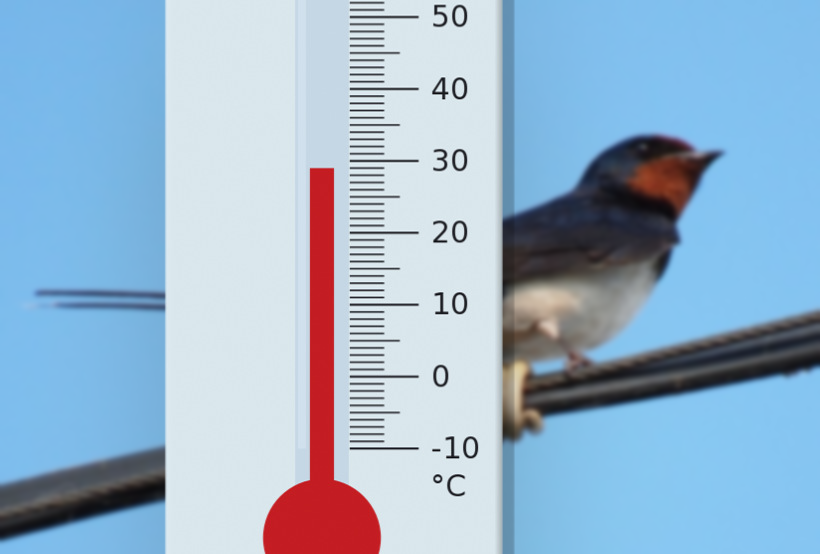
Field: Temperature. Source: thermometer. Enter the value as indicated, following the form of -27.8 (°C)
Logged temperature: 29 (°C)
